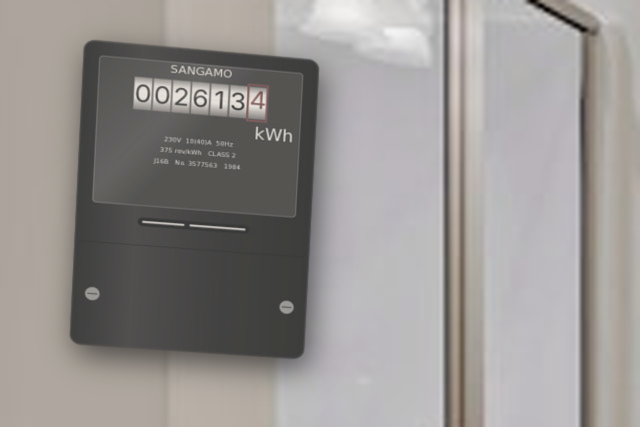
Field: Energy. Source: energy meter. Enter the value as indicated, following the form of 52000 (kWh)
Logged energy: 2613.4 (kWh)
